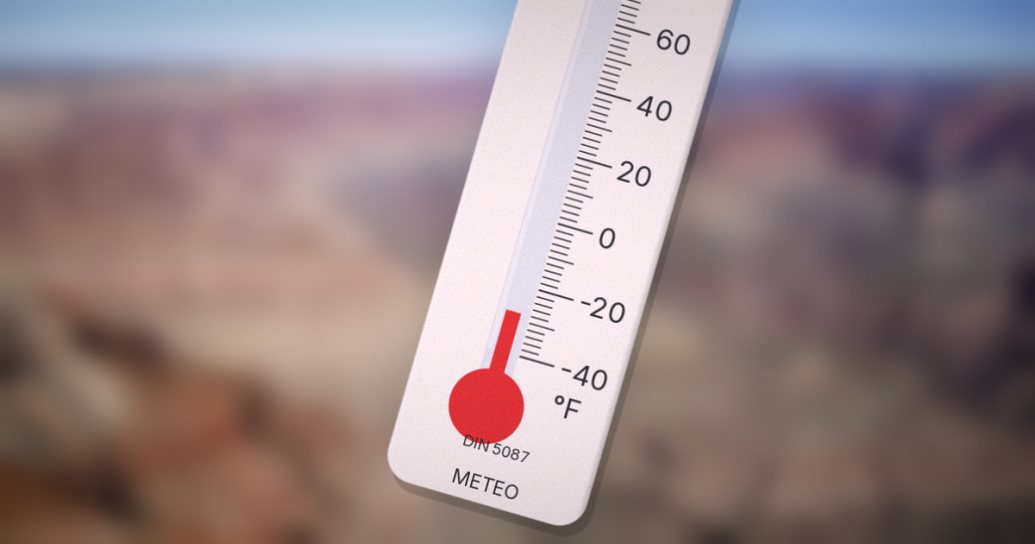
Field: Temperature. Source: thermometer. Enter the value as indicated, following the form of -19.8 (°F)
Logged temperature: -28 (°F)
